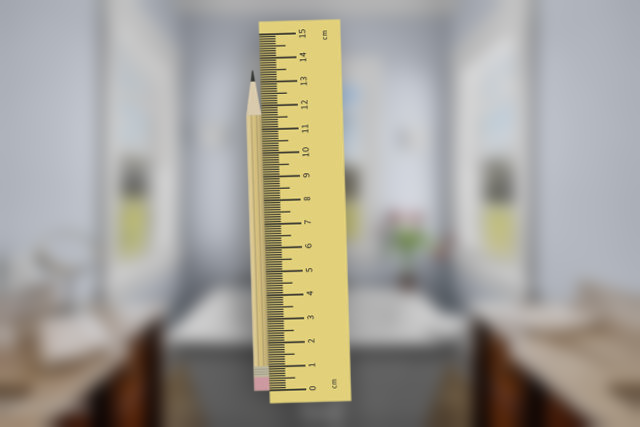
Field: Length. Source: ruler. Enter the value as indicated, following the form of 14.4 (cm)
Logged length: 13.5 (cm)
